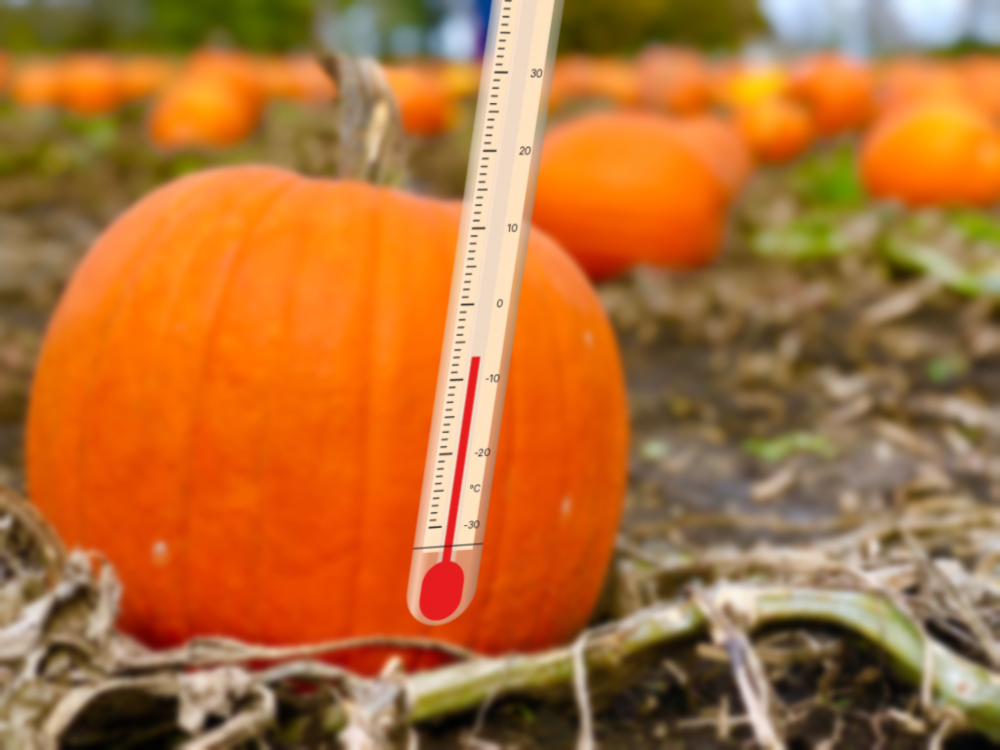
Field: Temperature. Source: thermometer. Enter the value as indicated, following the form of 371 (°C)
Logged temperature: -7 (°C)
